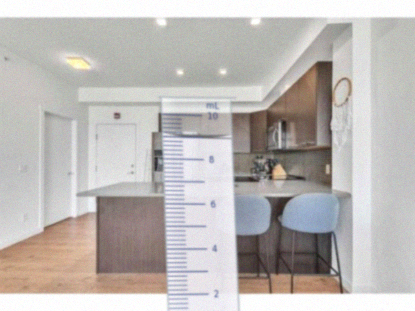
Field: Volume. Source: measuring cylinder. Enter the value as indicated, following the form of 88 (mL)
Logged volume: 9 (mL)
